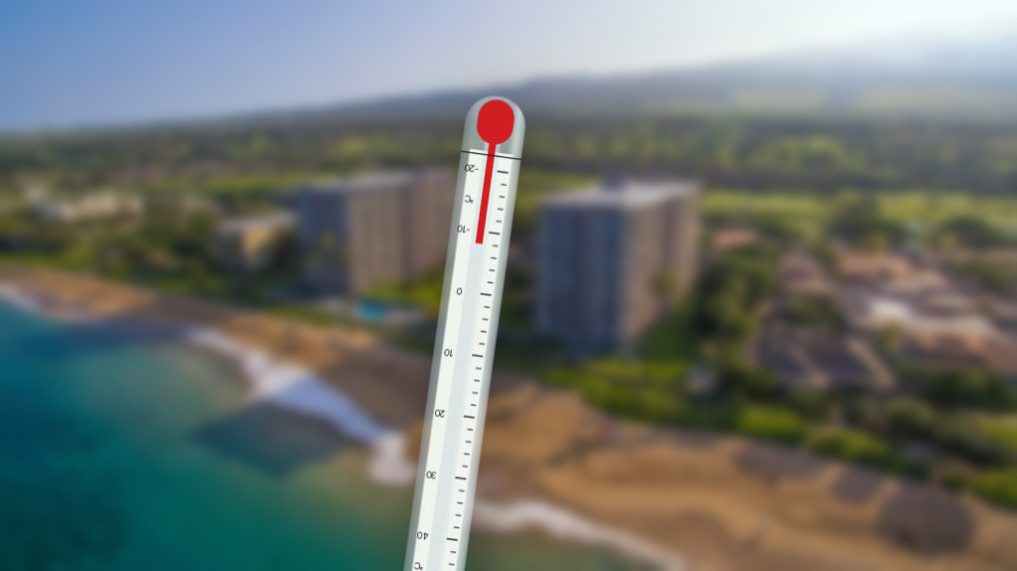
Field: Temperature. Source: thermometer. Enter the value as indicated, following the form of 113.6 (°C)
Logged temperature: -8 (°C)
